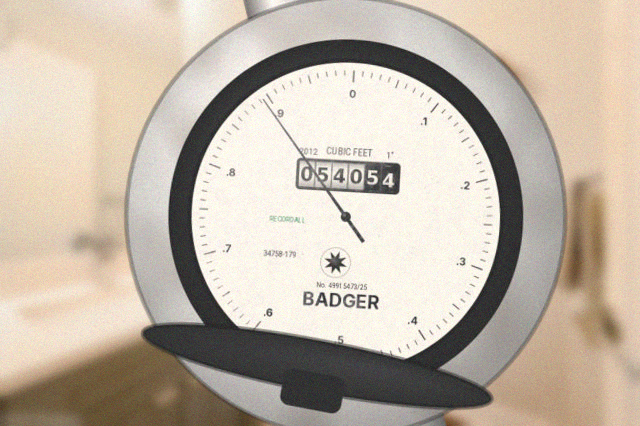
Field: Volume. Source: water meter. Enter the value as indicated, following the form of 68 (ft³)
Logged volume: 54053.89 (ft³)
